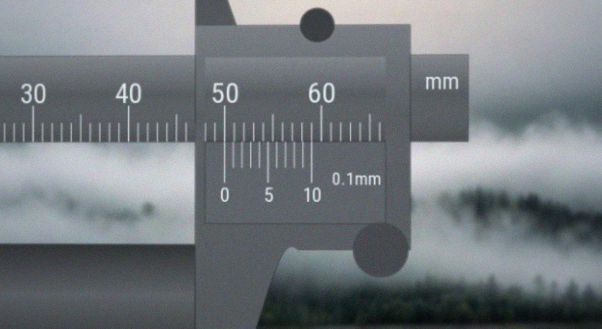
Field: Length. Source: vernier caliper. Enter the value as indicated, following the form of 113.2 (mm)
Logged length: 50.0 (mm)
